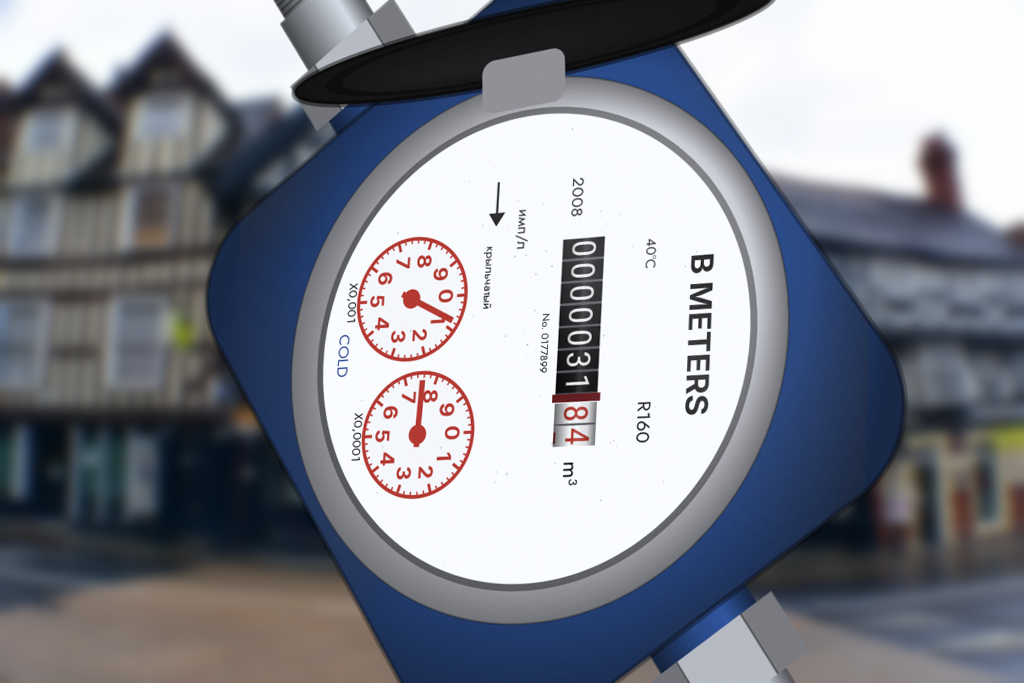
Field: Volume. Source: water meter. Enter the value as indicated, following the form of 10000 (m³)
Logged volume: 31.8407 (m³)
